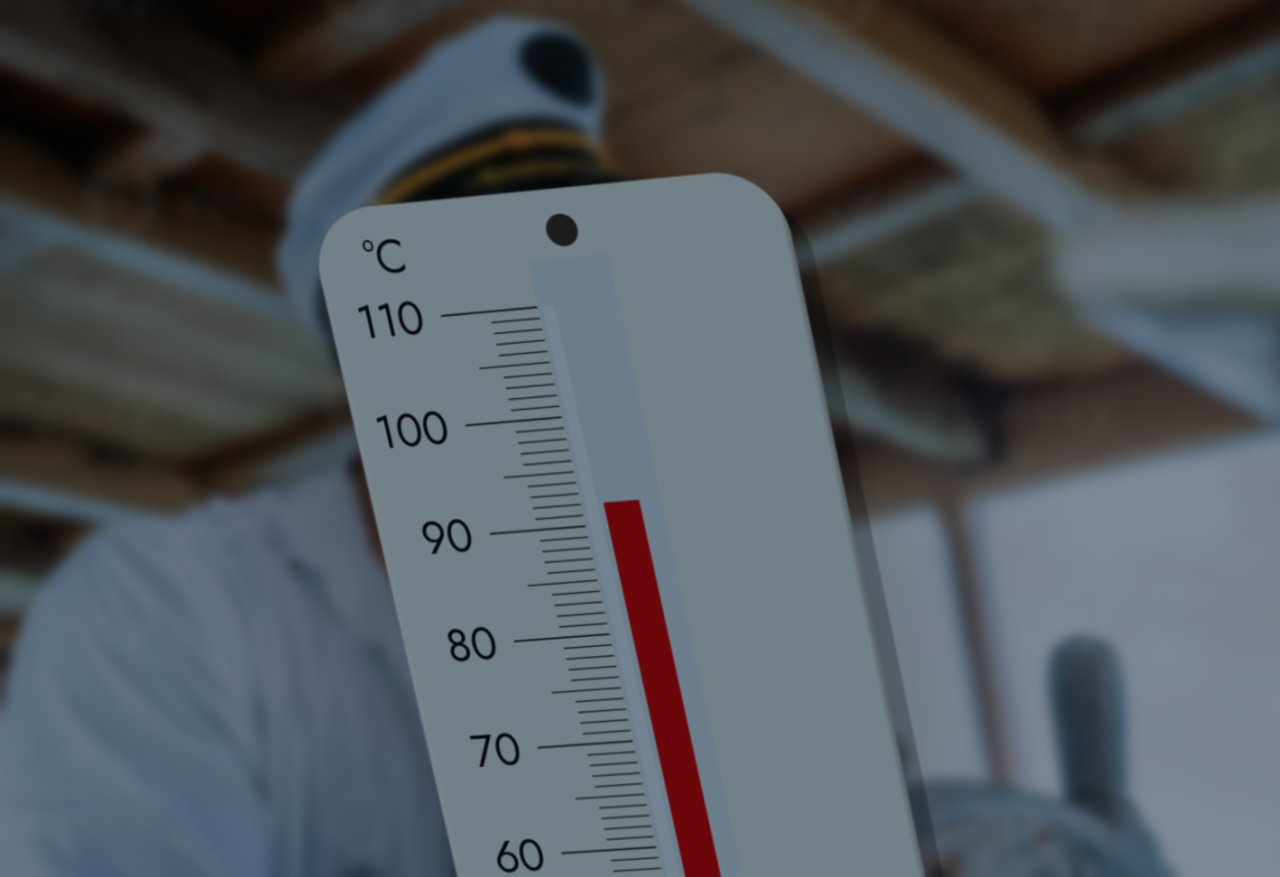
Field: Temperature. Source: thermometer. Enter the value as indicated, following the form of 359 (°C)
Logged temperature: 92 (°C)
